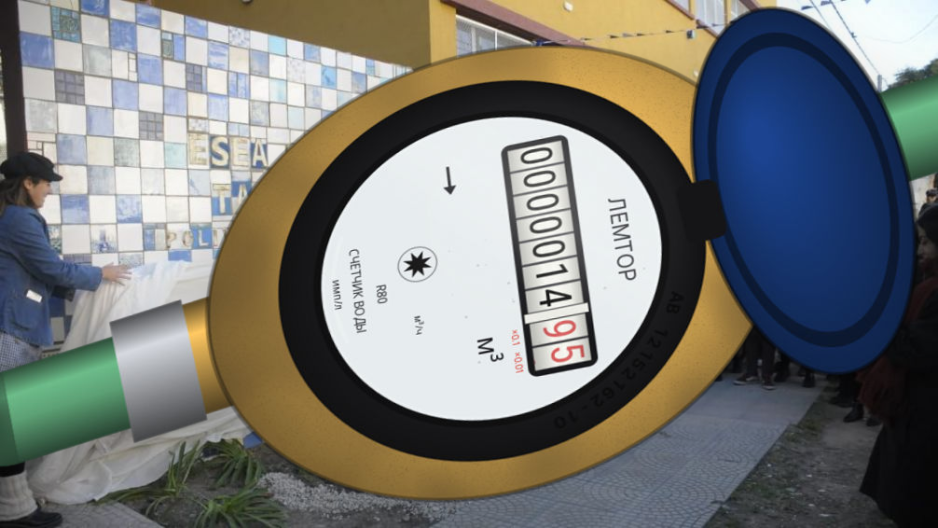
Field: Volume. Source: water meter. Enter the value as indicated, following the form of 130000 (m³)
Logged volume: 14.95 (m³)
